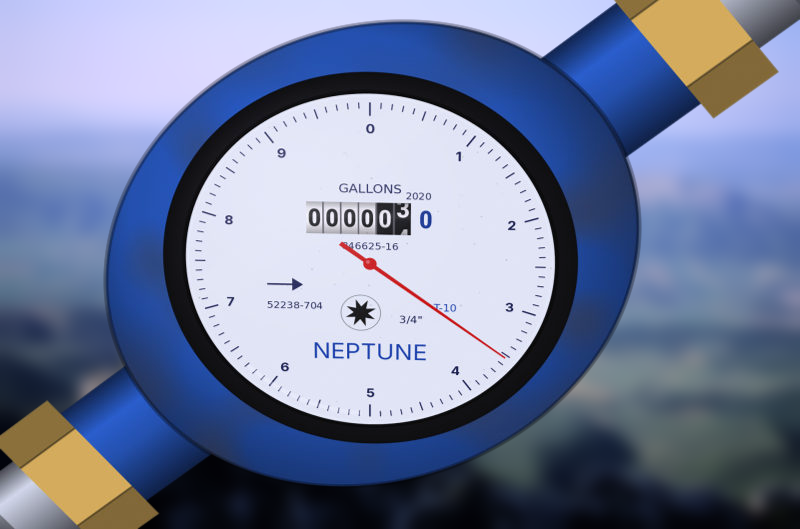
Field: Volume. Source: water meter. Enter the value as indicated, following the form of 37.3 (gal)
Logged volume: 33.5 (gal)
